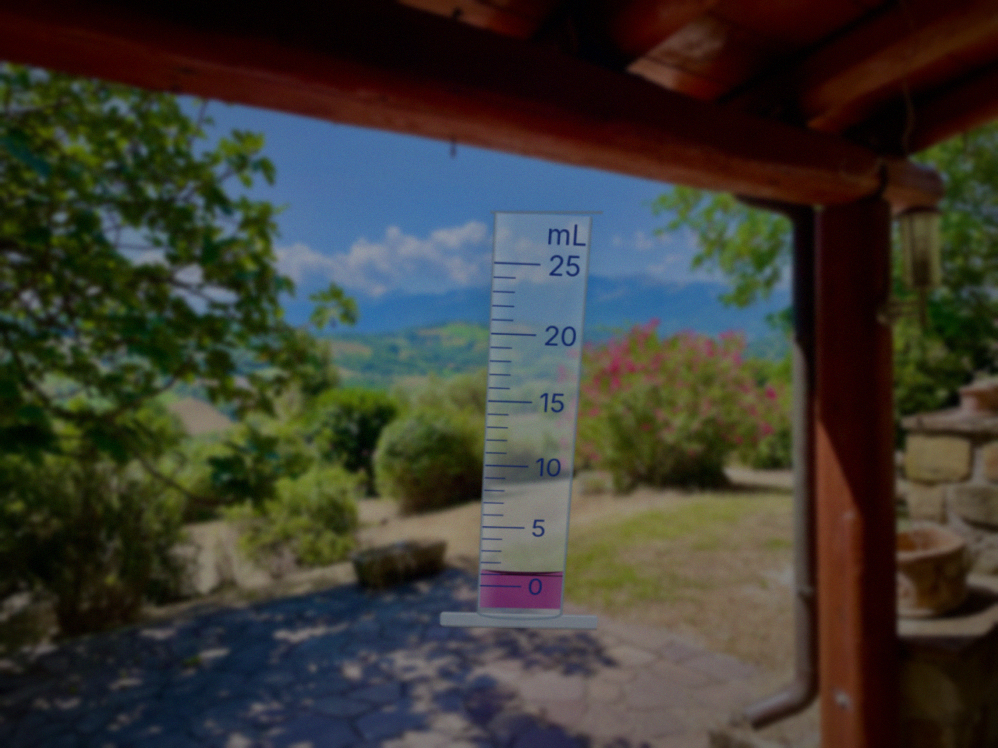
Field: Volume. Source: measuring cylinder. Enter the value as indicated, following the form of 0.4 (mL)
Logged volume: 1 (mL)
